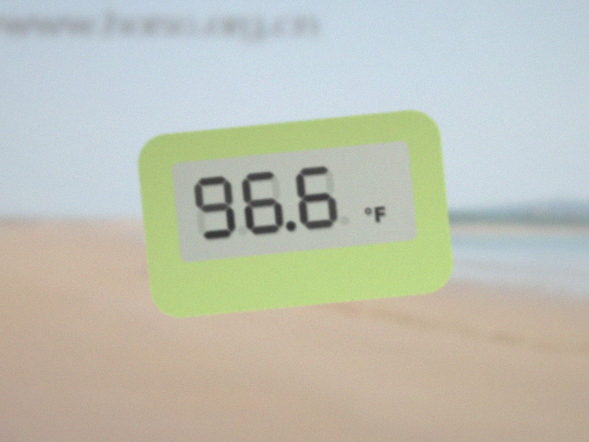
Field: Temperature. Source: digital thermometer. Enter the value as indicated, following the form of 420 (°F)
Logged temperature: 96.6 (°F)
